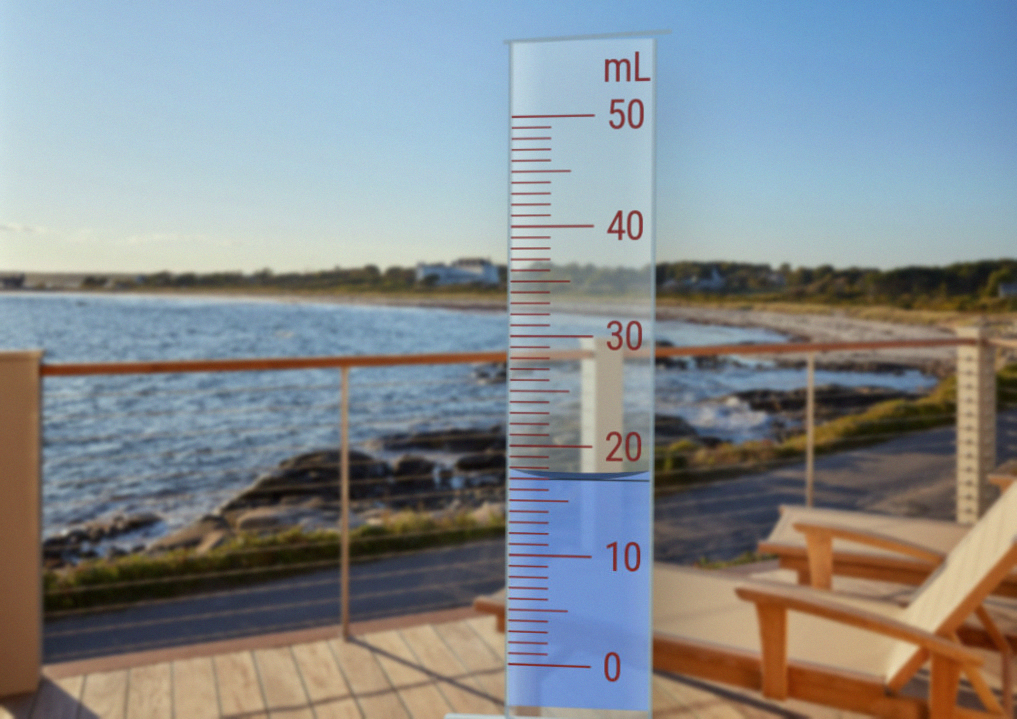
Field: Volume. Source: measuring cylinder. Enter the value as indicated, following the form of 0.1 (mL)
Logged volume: 17 (mL)
